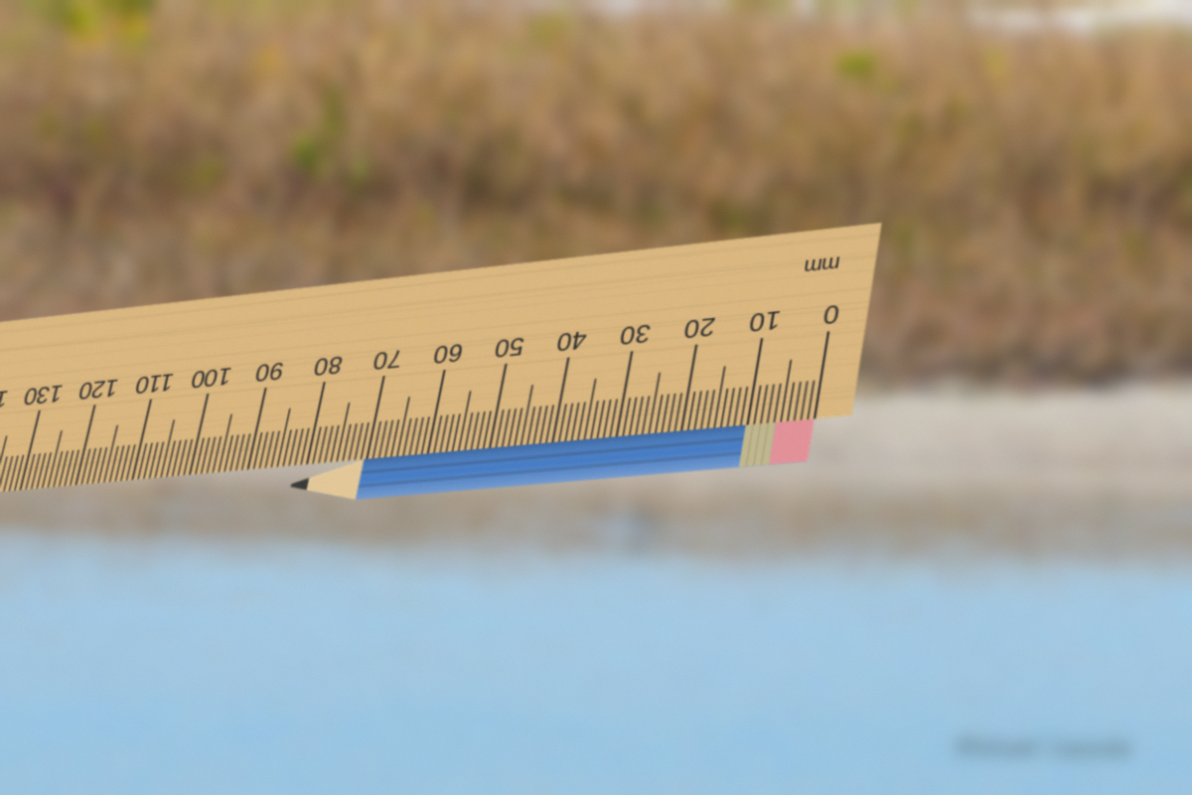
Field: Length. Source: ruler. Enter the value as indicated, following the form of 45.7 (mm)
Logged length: 82 (mm)
